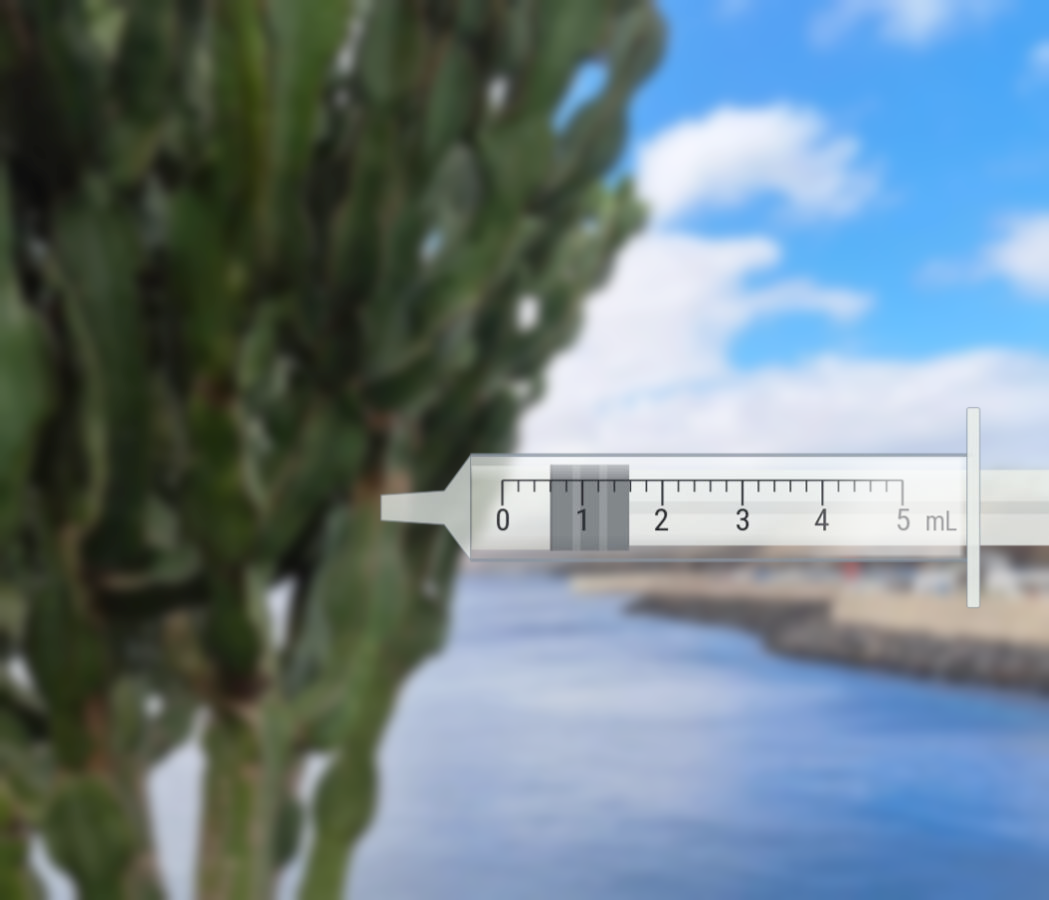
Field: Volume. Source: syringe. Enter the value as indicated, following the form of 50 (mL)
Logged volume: 0.6 (mL)
